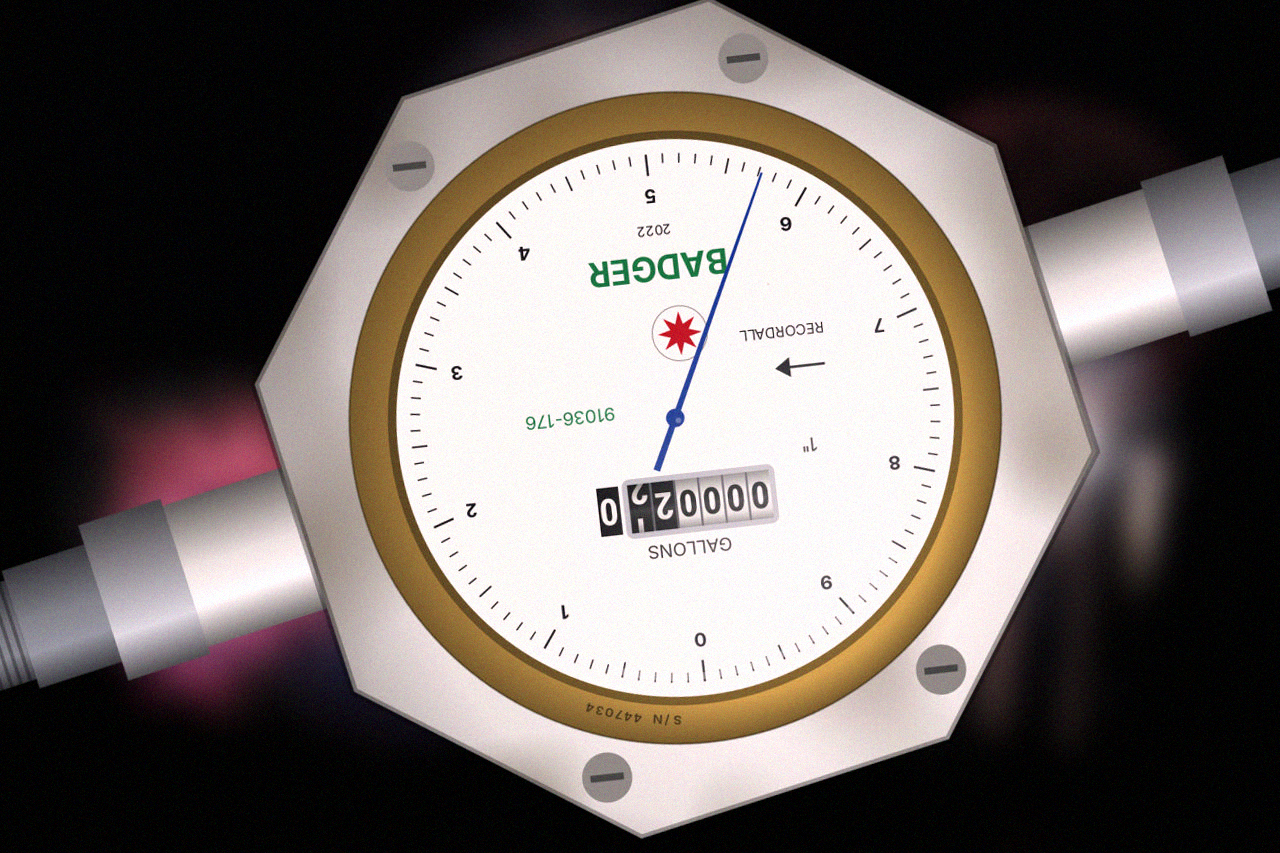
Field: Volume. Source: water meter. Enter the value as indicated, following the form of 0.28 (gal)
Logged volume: 215.7 (gal)
